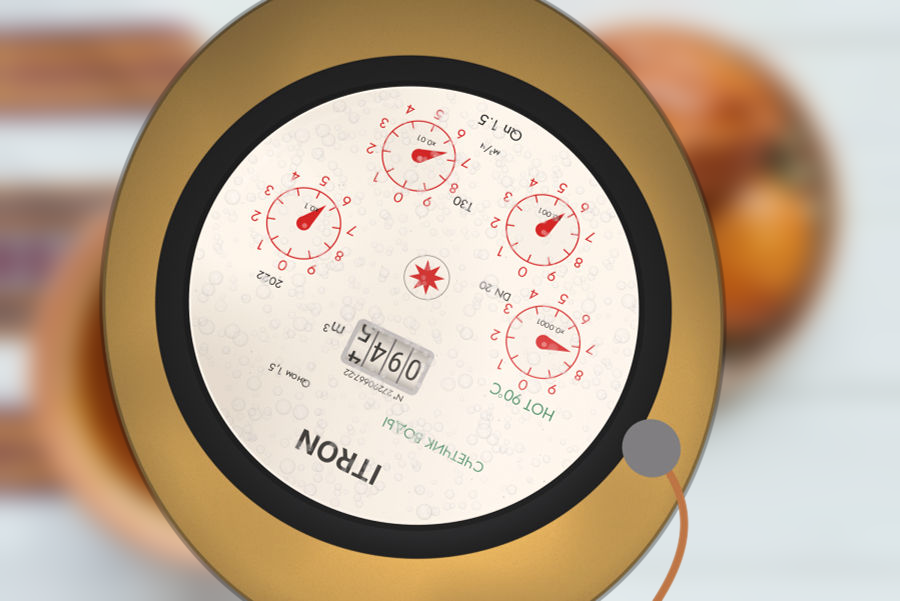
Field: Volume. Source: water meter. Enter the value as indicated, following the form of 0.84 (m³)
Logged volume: 944.5657 (m³)
